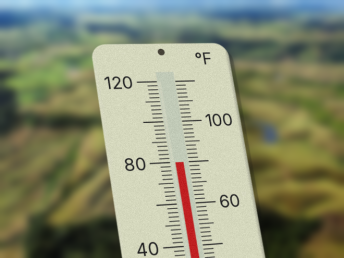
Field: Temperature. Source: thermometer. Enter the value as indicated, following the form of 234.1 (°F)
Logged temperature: 80 (°F)
